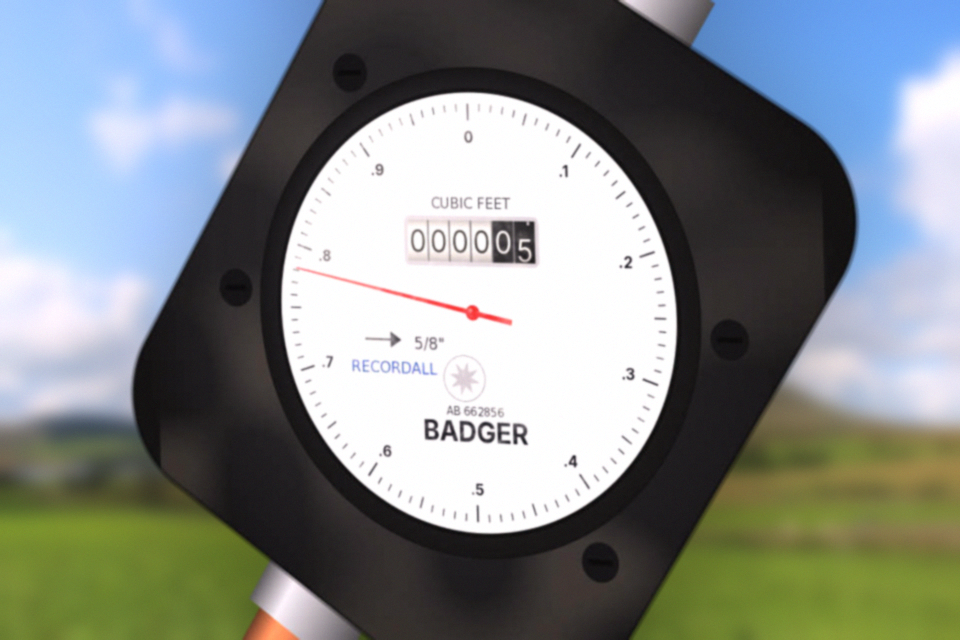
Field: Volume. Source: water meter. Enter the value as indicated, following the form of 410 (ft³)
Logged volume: 4.78 (ft³)
